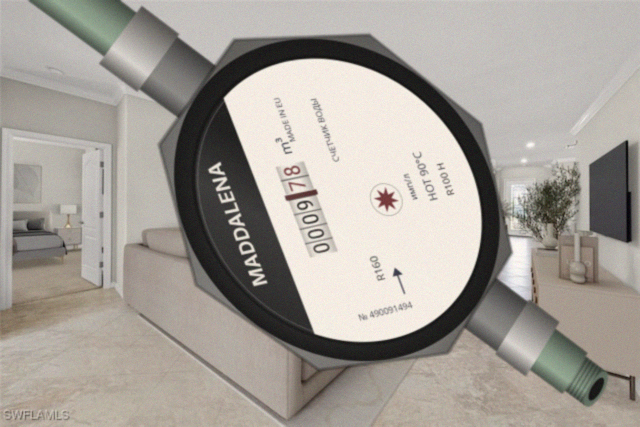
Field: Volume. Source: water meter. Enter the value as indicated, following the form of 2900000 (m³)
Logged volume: 9.78 (m³)
